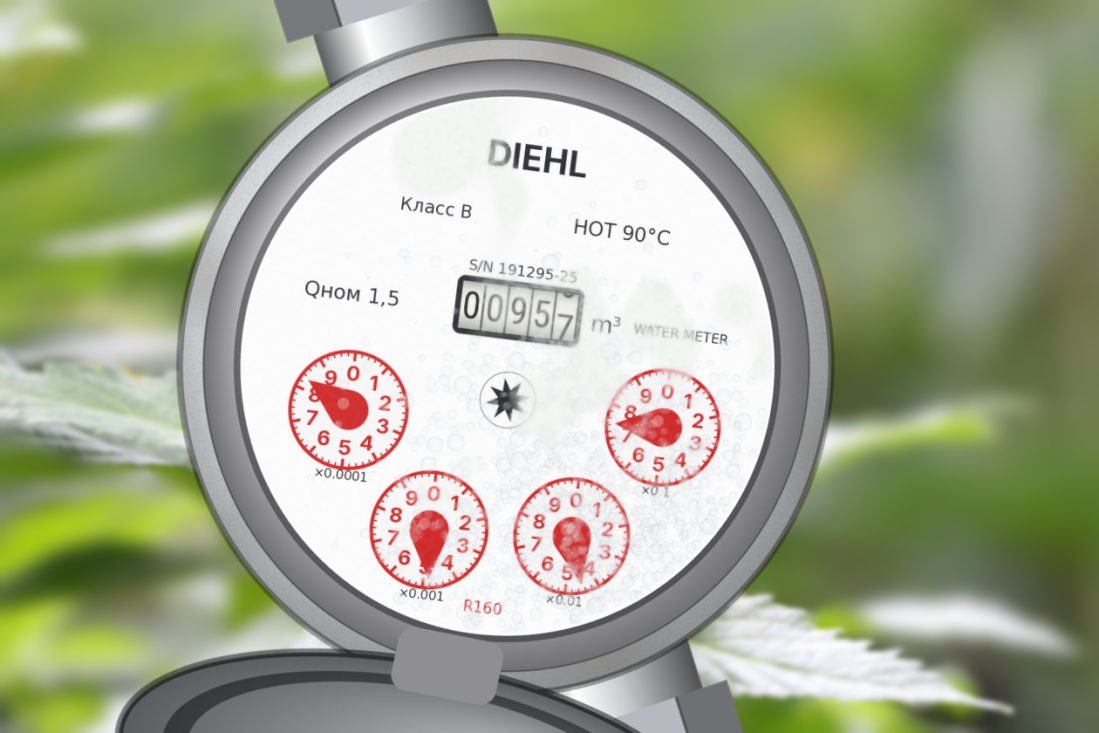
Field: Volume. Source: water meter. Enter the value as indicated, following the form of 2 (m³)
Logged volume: 956.7448 (m³)
